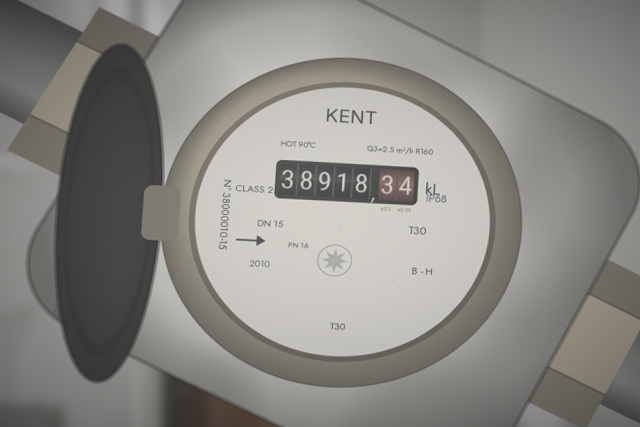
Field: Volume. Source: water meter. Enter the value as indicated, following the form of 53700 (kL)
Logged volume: 38918.34 (kL)
